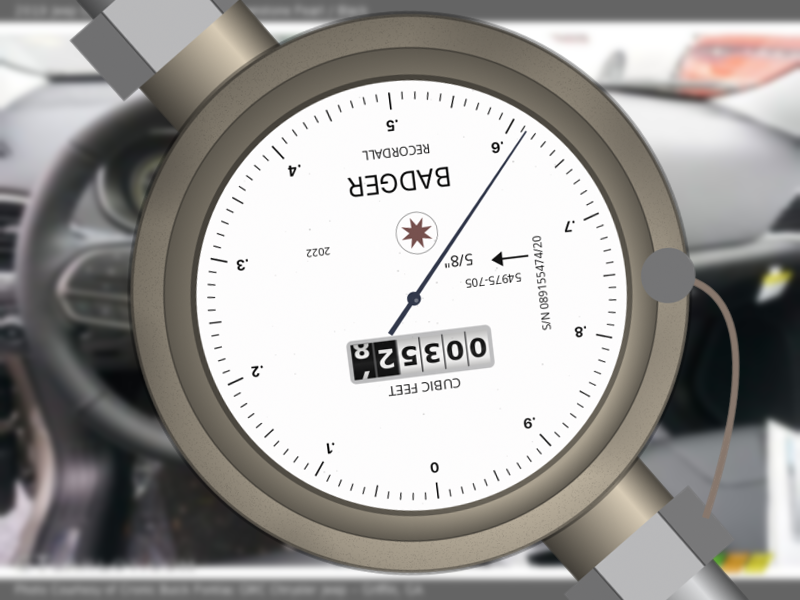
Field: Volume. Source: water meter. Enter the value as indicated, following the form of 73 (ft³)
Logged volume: 3527.61 (ft³)
